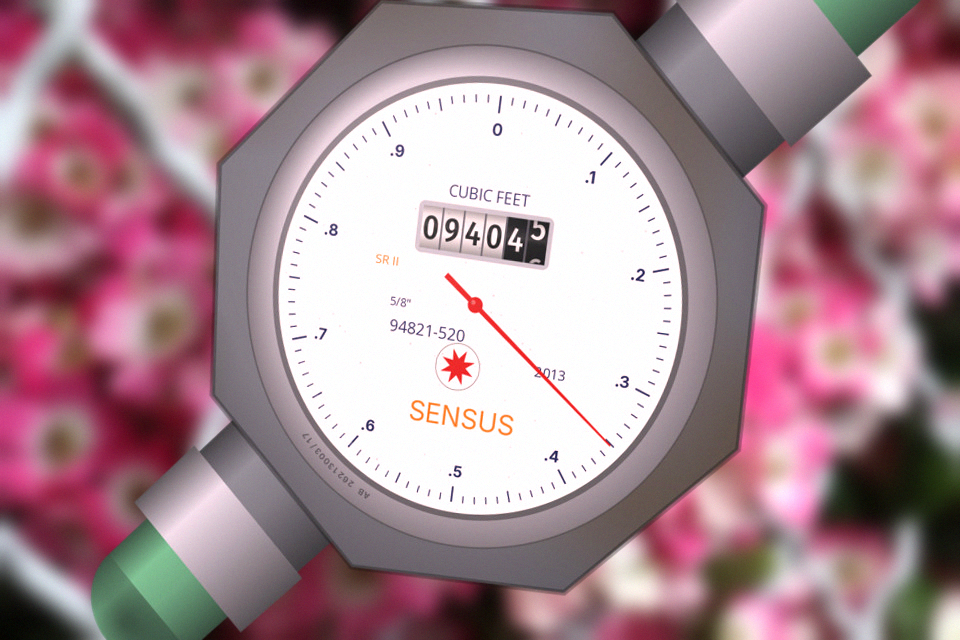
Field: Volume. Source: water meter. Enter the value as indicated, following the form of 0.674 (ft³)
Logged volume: 94045.35 (ft³)
